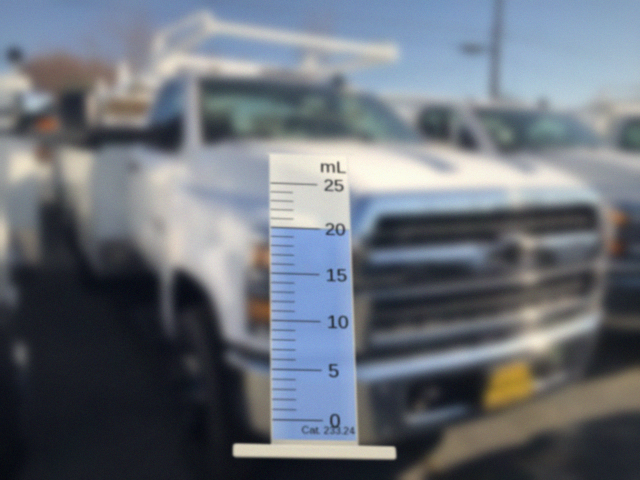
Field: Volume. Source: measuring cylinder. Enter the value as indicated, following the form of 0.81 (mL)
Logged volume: 20 (mL)
